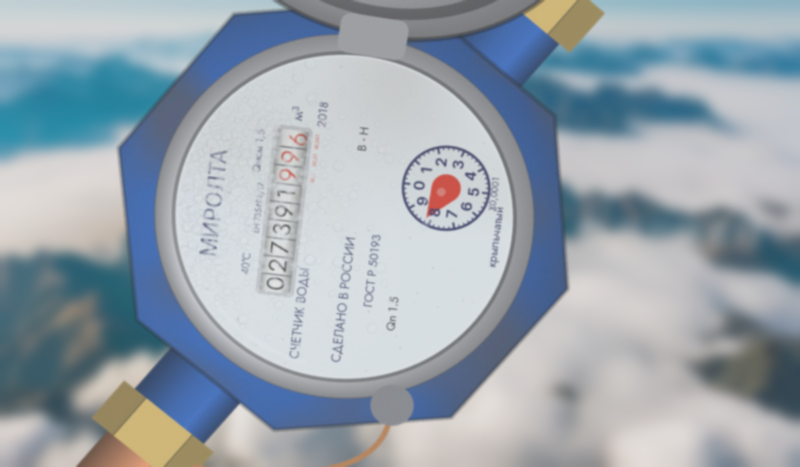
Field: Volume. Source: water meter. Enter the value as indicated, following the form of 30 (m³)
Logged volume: 27391.9958 (m³)
